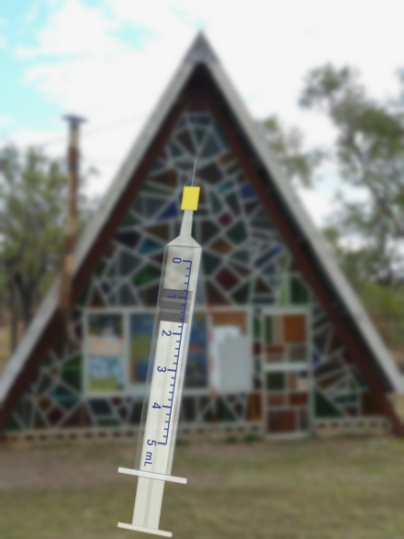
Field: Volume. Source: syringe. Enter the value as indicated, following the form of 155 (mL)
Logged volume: 0.8 (mL)
